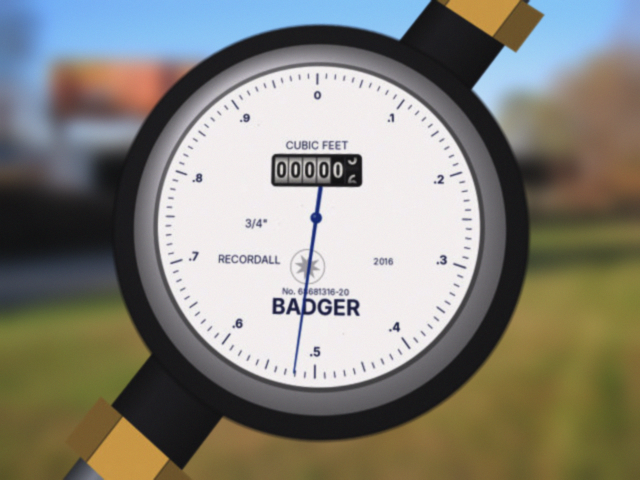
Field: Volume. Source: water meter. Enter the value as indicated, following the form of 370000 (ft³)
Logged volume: 5.52 (ft³)
